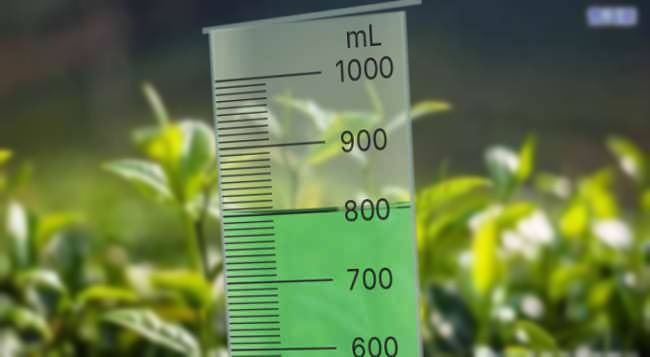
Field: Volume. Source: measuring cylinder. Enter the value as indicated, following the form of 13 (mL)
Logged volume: 800 (mL)
